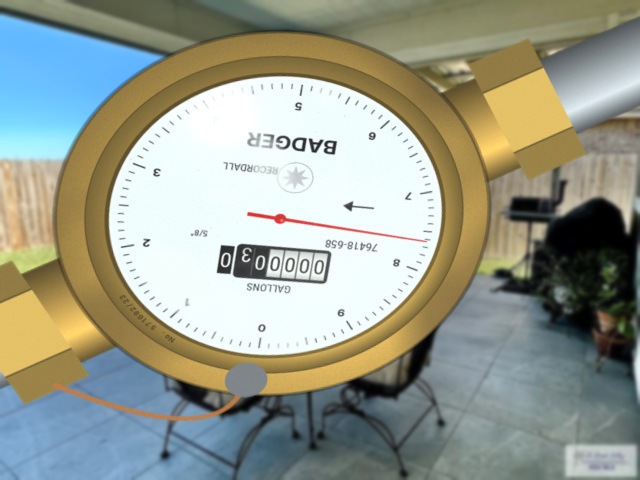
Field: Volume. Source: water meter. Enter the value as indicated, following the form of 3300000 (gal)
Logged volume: 27.6 (gal)
